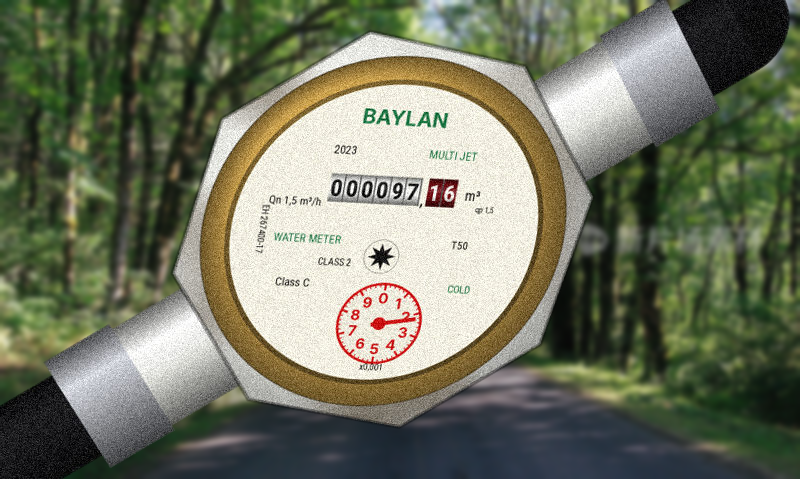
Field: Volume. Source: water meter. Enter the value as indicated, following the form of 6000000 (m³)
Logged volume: 97.162 (m³)
